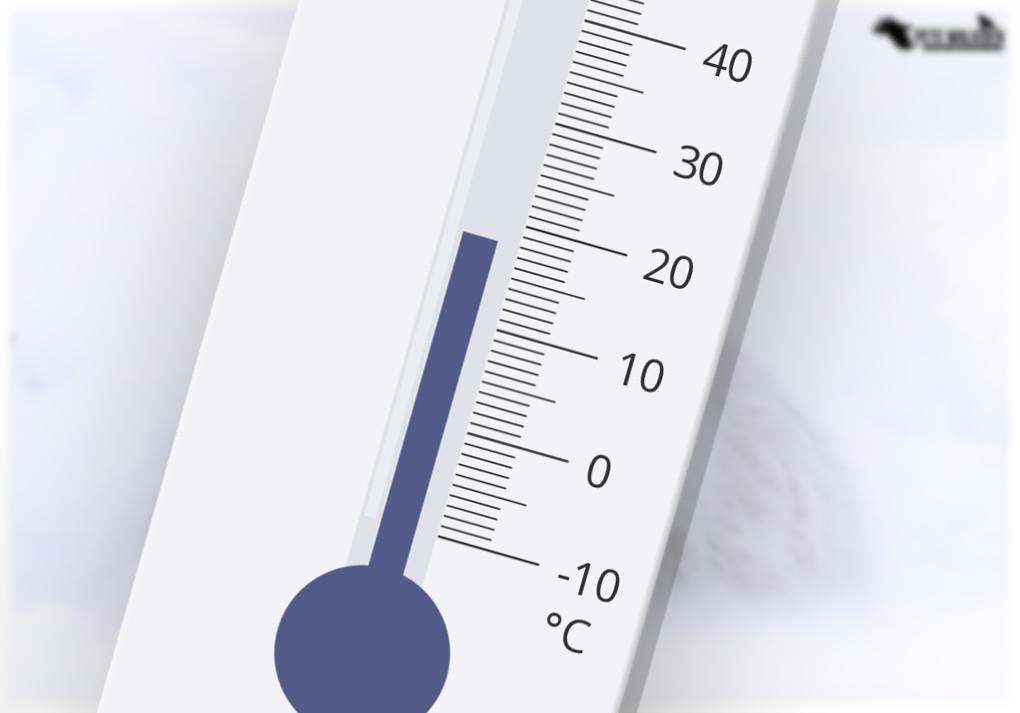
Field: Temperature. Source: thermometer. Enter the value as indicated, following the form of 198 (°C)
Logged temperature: 18 (°C)
